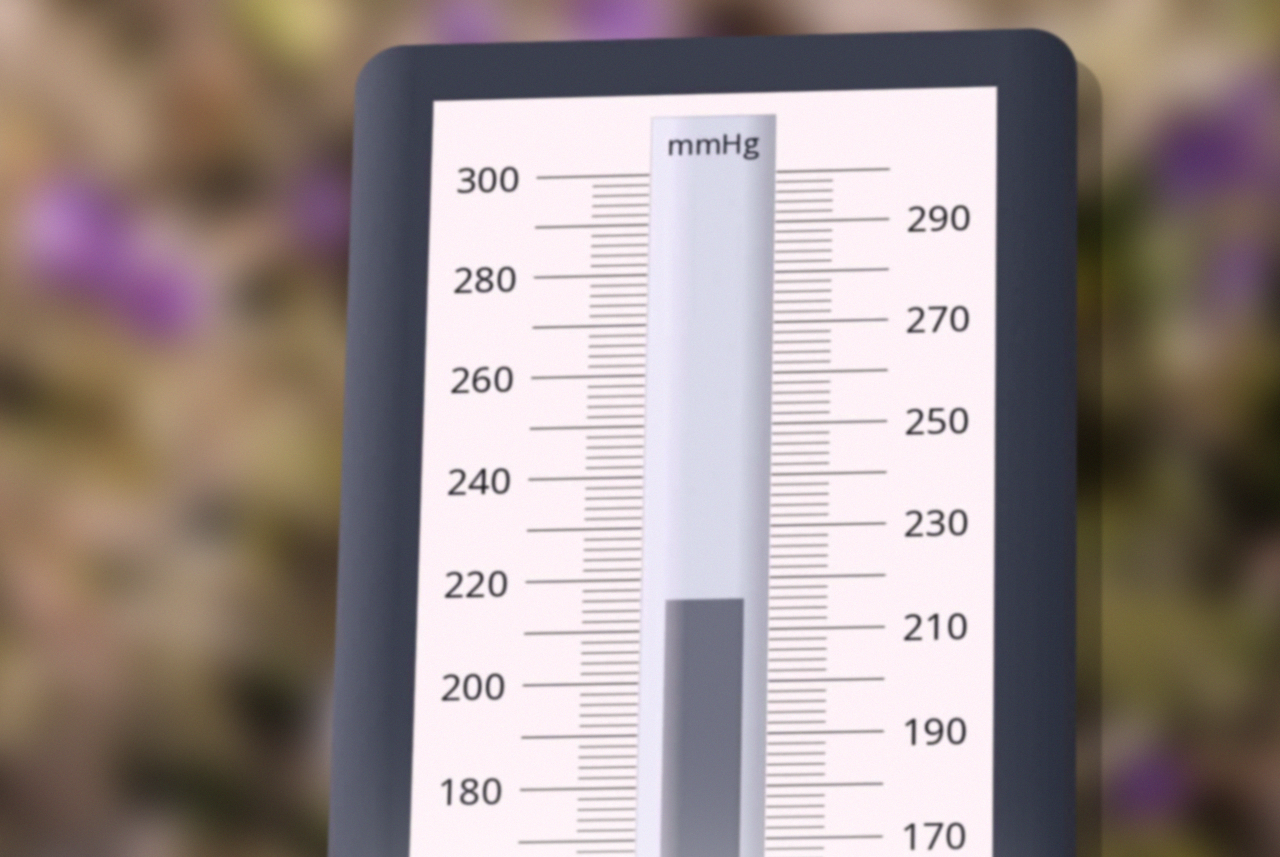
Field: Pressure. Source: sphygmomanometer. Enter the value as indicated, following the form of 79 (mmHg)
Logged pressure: 216 (mmHg)
